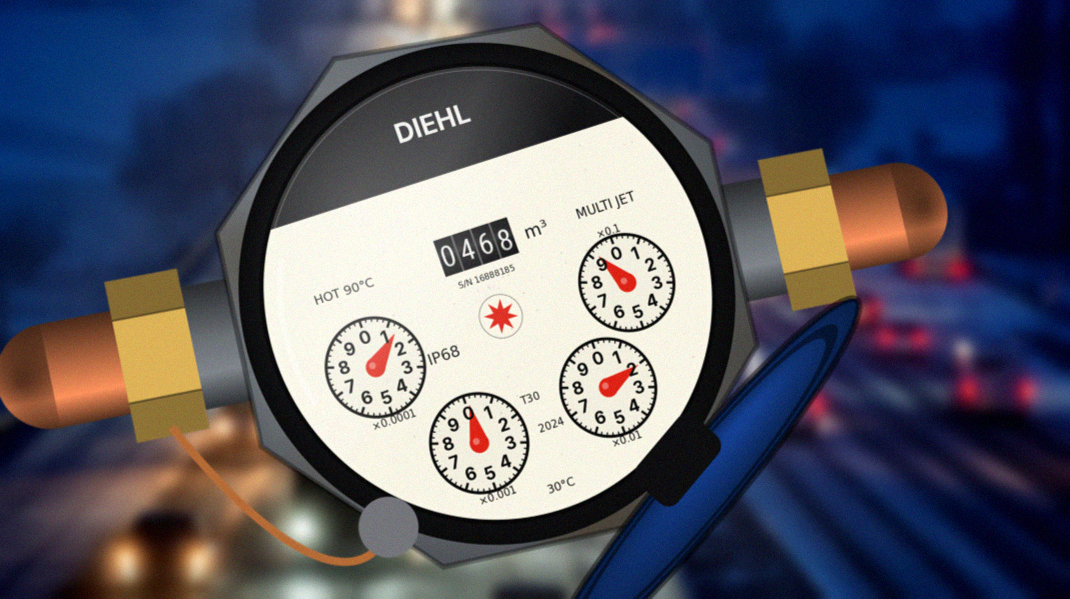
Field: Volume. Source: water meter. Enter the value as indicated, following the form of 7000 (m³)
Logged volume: 467.9201 (m³)
